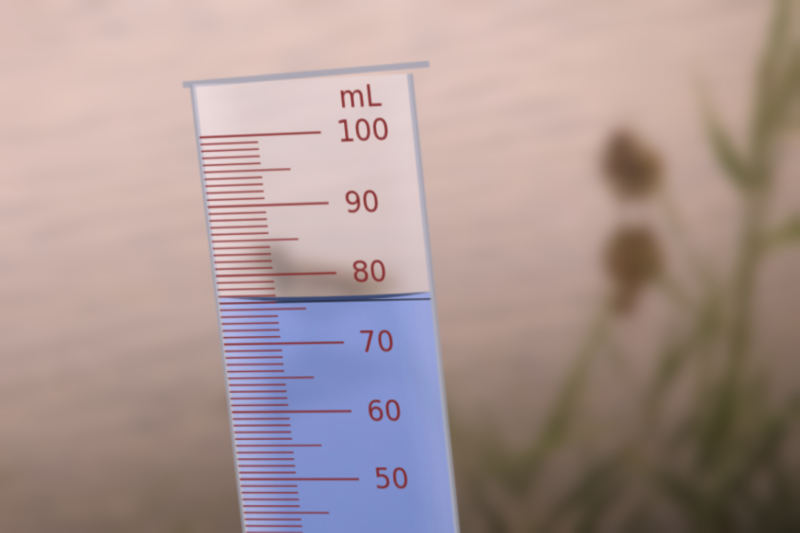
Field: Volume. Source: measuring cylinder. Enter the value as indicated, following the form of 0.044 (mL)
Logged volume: 76 (mL)
